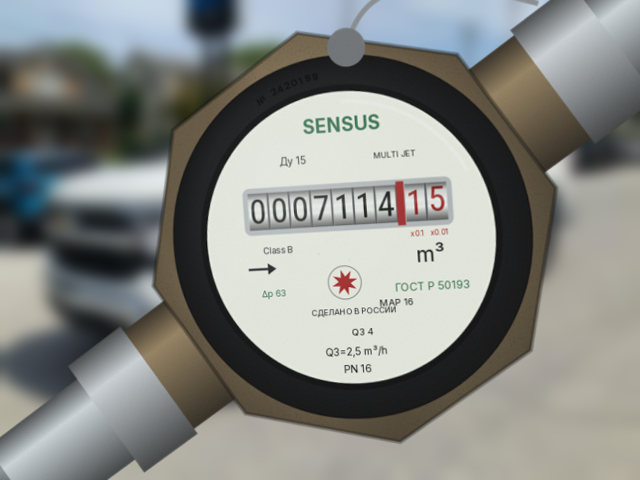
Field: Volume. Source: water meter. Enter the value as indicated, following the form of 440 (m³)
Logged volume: 7114.15 (m³)
